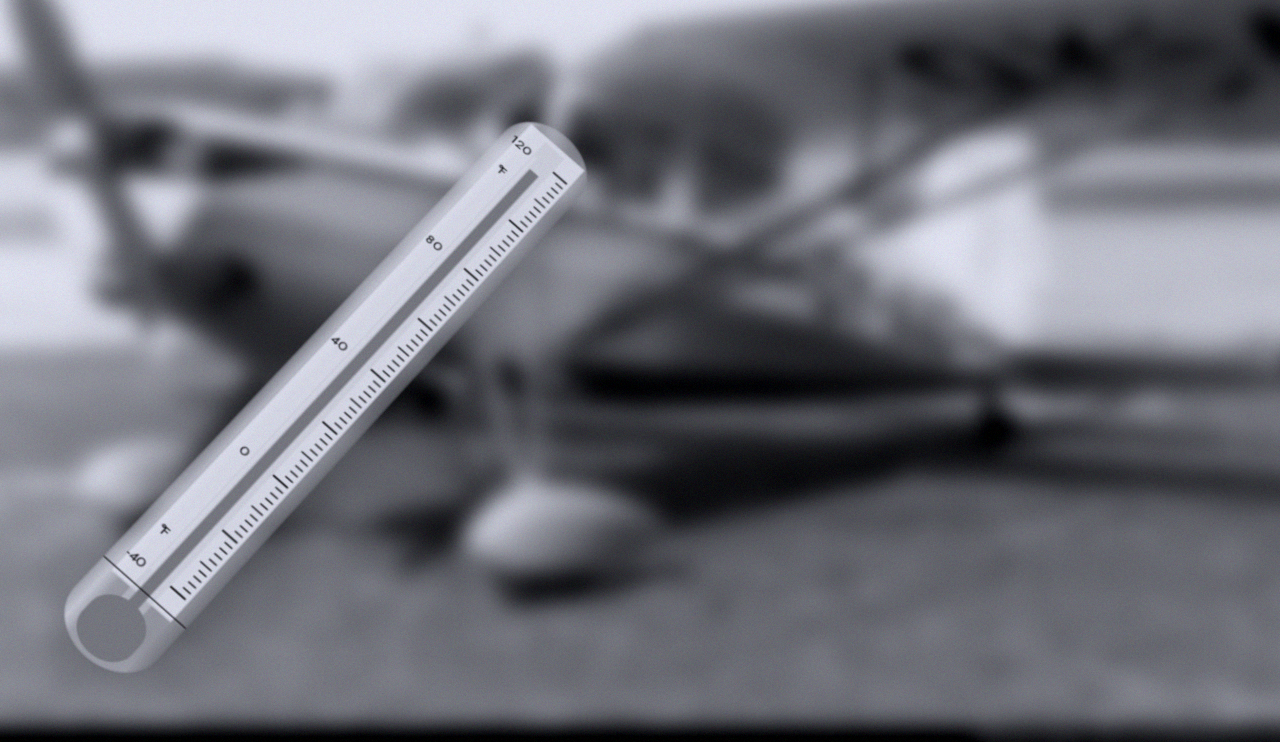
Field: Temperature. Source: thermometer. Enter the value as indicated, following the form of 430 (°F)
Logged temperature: 116 (°F)
